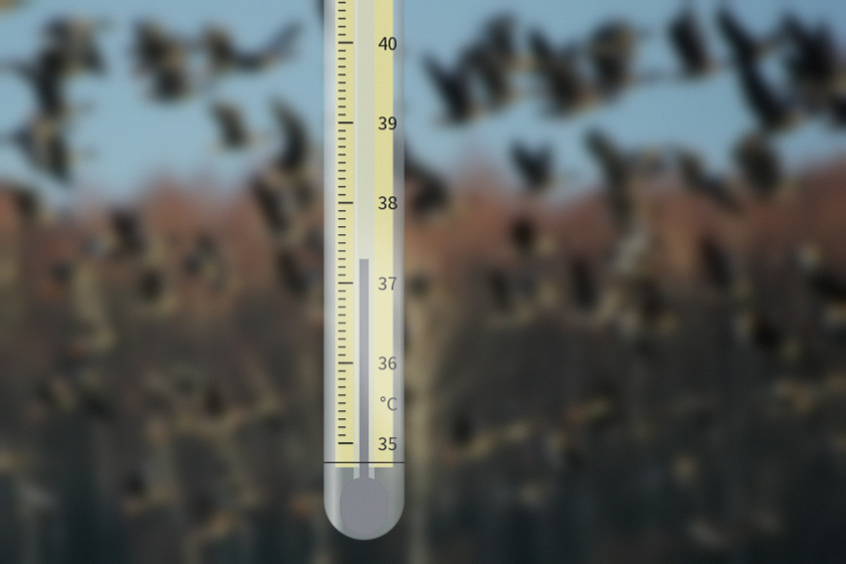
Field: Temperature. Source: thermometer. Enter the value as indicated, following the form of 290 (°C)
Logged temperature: 37.3 (°C)
